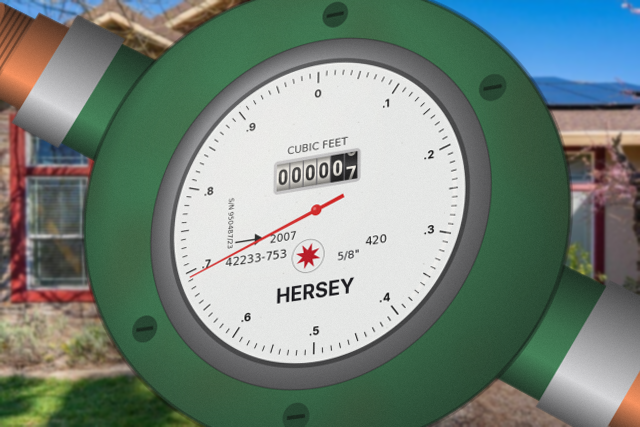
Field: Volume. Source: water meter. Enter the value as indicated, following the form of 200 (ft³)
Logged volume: 6.69 (ft³)
